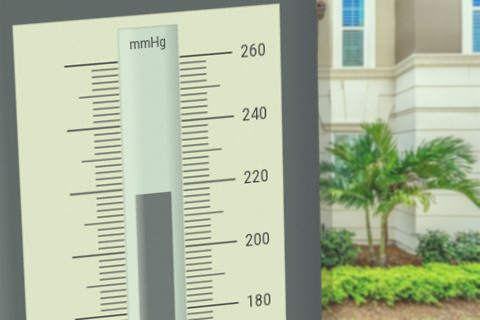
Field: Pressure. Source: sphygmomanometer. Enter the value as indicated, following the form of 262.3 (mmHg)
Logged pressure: 218 (mmHg)
